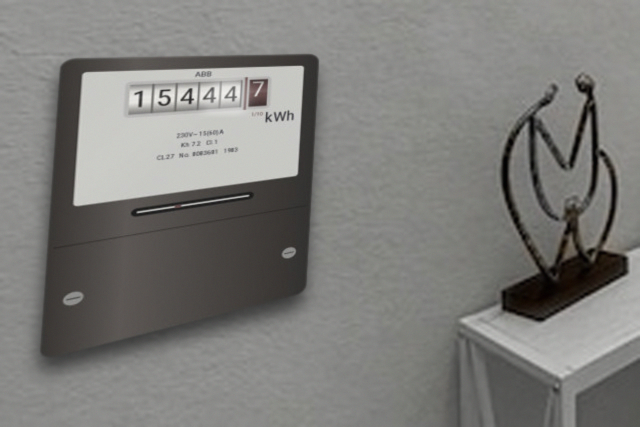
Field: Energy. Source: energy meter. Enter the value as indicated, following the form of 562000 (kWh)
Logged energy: 15444.7 (kWh)
